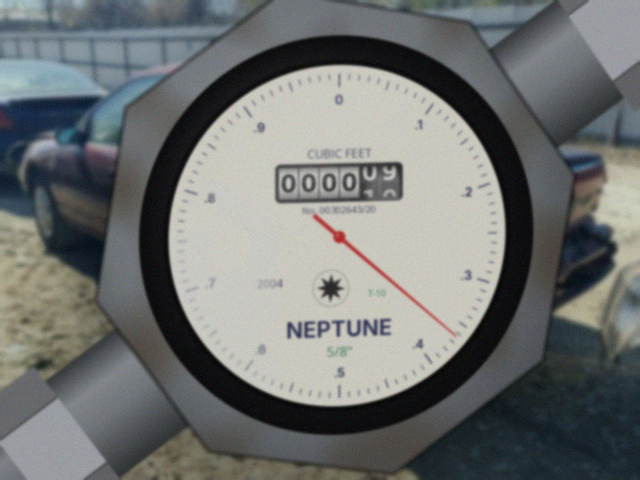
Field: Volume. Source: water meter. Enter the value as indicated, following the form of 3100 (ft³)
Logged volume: 9.36 (ft³)
